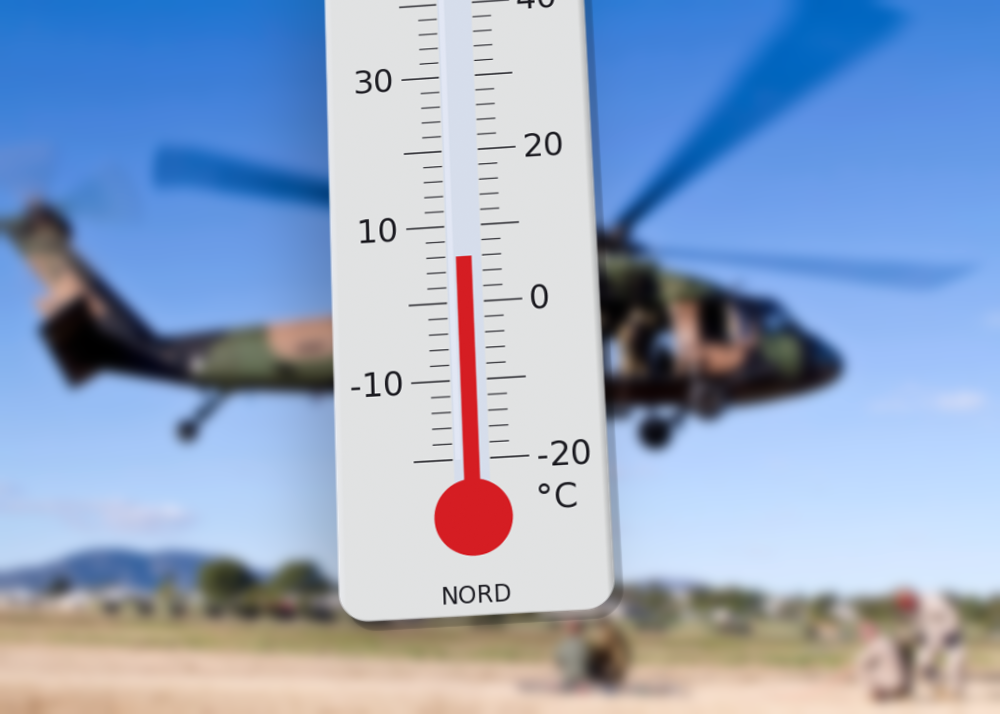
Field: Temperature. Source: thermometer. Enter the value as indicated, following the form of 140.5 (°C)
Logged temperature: 6 (°C)
